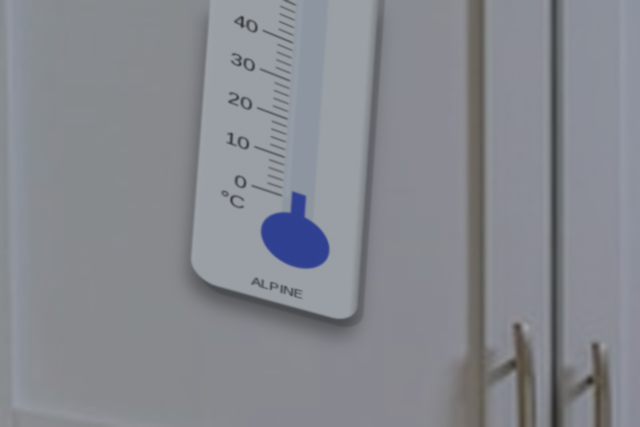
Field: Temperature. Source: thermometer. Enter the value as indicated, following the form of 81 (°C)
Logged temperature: 2 (°C)
